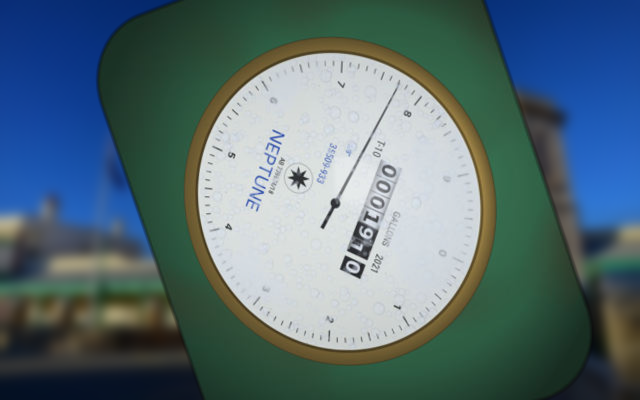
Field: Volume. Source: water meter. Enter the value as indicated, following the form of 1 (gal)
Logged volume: 1907.7 (gal)
